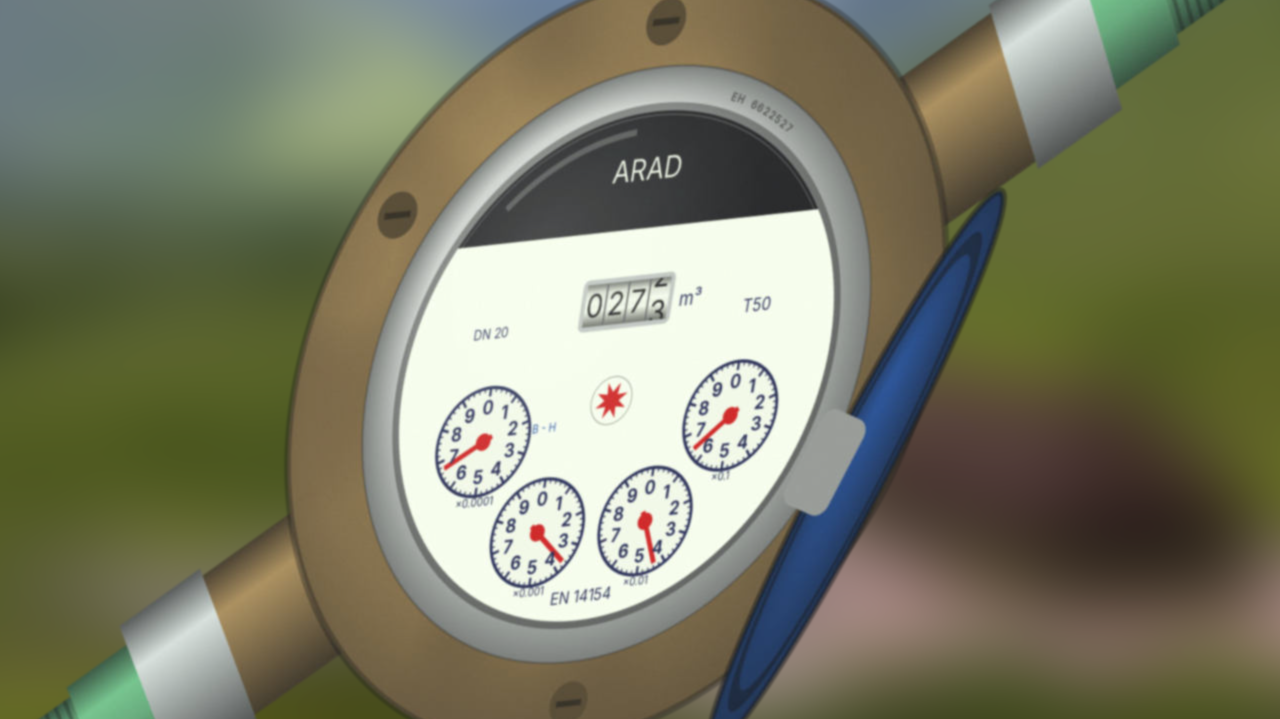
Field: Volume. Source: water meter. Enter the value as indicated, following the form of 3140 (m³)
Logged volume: 272.6436 (m³)
